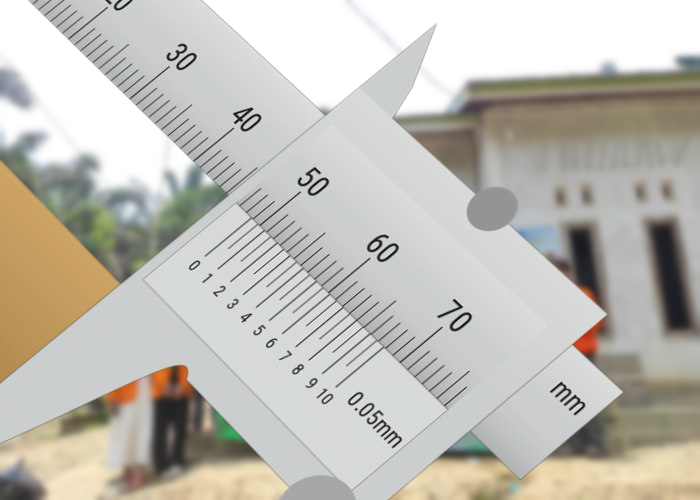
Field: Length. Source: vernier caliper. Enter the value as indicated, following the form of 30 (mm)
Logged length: 48.8 (mm)
